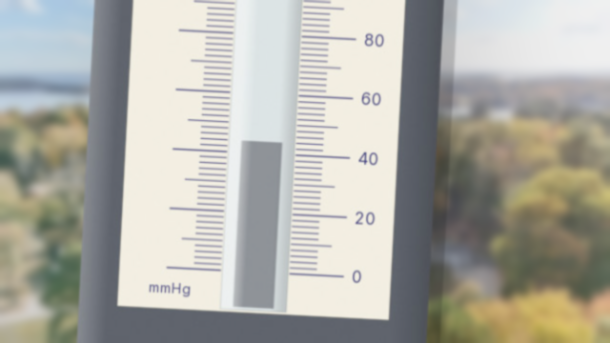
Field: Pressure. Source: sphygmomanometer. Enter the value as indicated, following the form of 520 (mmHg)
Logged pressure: 44 (mmHg)
